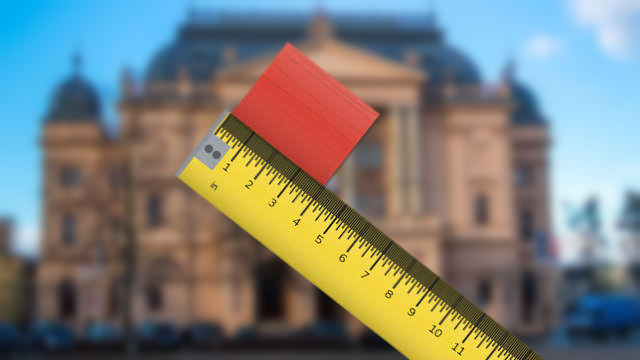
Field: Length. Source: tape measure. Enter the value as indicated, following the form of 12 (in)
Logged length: 4 (in)
